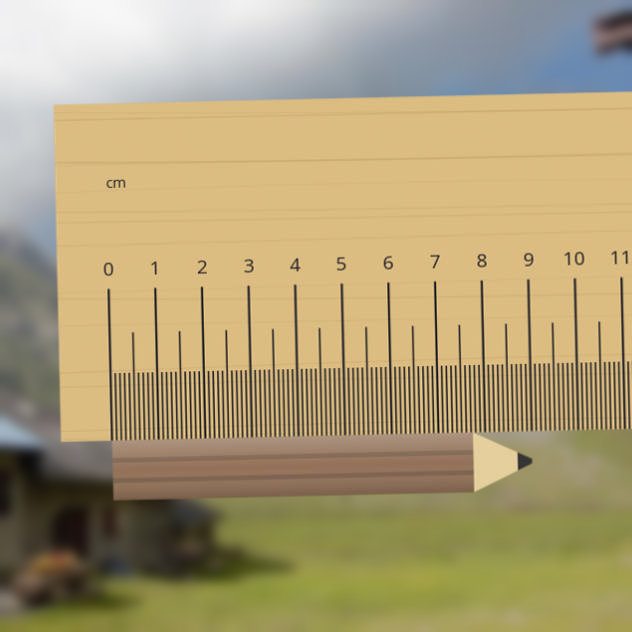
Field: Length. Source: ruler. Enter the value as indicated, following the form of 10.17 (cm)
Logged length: 9 (cm)
